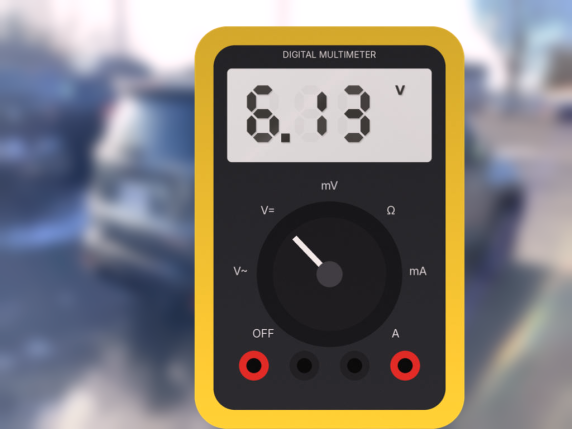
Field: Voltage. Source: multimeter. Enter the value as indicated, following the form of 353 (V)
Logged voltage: 6.13 (V)
